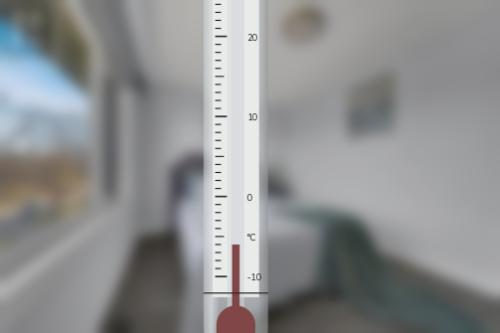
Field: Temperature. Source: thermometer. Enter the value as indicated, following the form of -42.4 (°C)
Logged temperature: -6 (°C)
